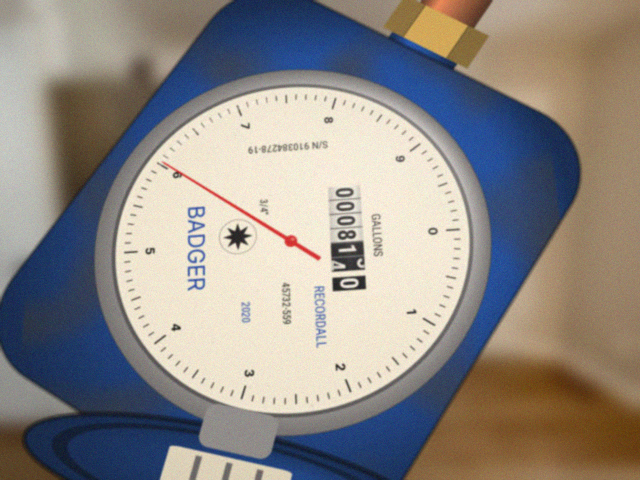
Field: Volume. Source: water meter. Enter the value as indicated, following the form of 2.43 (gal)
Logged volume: 8136.0 (gal)
